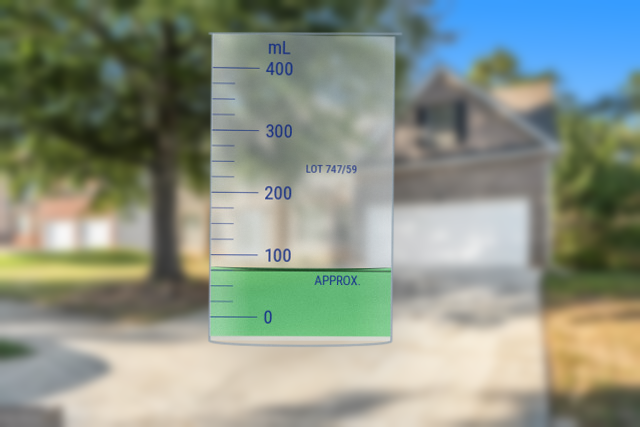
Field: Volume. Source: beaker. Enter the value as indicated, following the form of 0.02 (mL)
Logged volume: 75 (mL)
